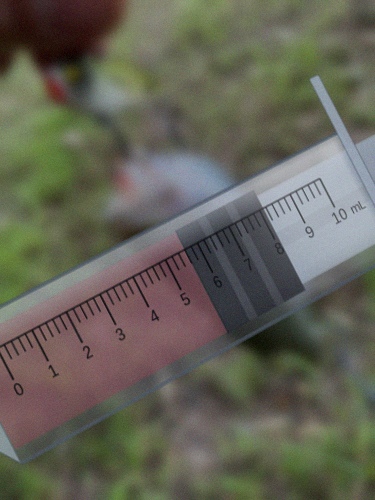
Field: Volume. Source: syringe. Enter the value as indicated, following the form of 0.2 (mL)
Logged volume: 5.6 (mL)
